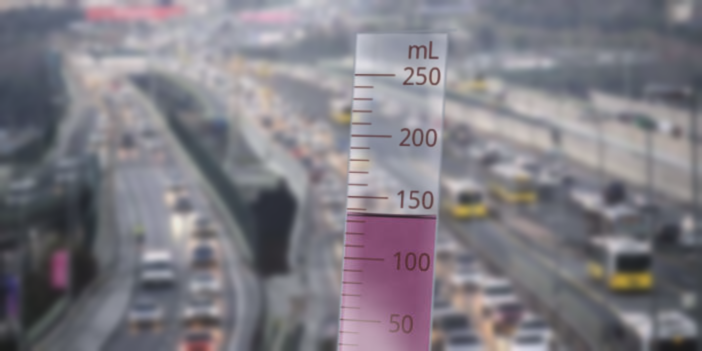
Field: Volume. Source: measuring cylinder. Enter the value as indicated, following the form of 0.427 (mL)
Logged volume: 135 (mL)
